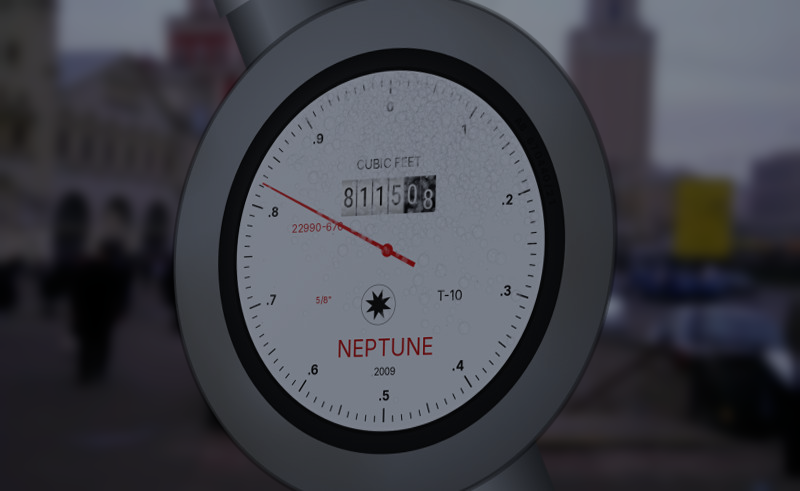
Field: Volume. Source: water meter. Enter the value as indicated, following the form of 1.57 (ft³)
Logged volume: 811507.82 (ft³)
